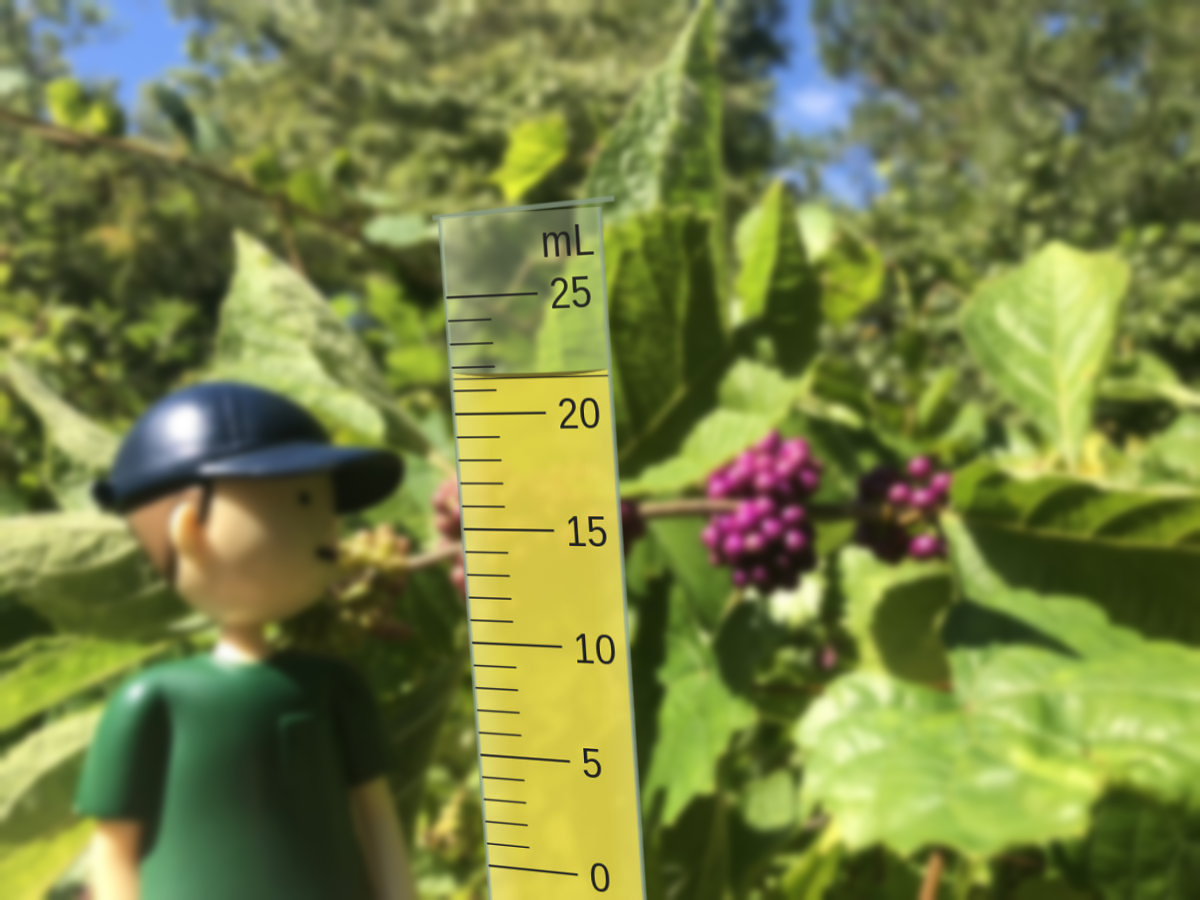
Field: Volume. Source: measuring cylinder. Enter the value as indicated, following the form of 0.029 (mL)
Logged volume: 21.5 (mL)
